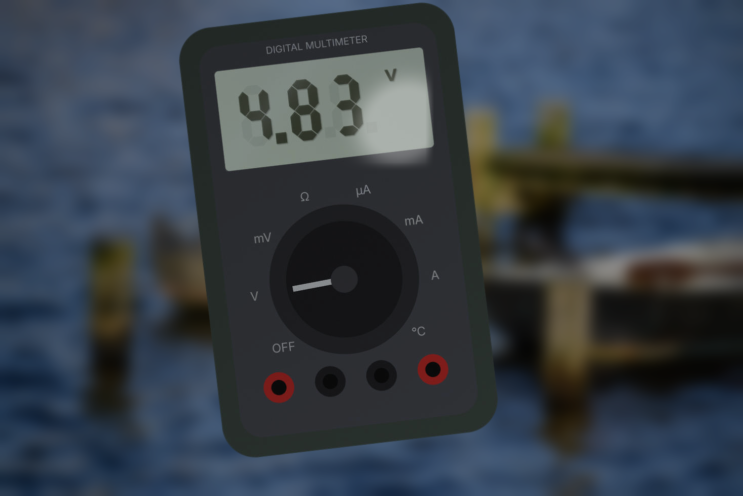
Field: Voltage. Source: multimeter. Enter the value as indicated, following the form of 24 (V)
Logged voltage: 4.83 (V)
